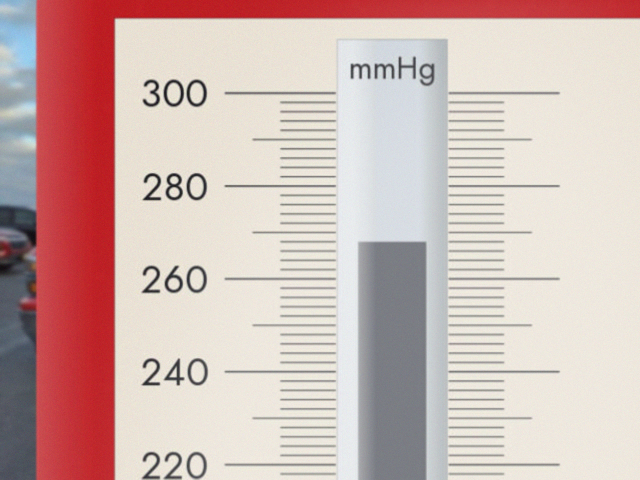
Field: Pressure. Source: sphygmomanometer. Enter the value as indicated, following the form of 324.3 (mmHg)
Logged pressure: 268 (mmHg)
